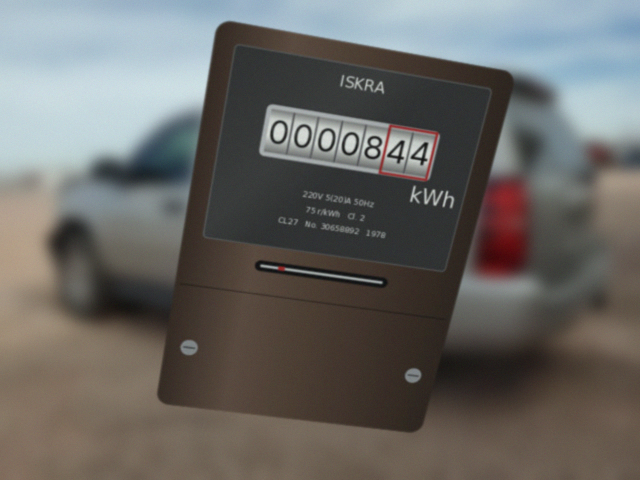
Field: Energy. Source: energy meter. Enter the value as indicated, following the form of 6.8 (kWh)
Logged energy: 8.44 (kWh)
